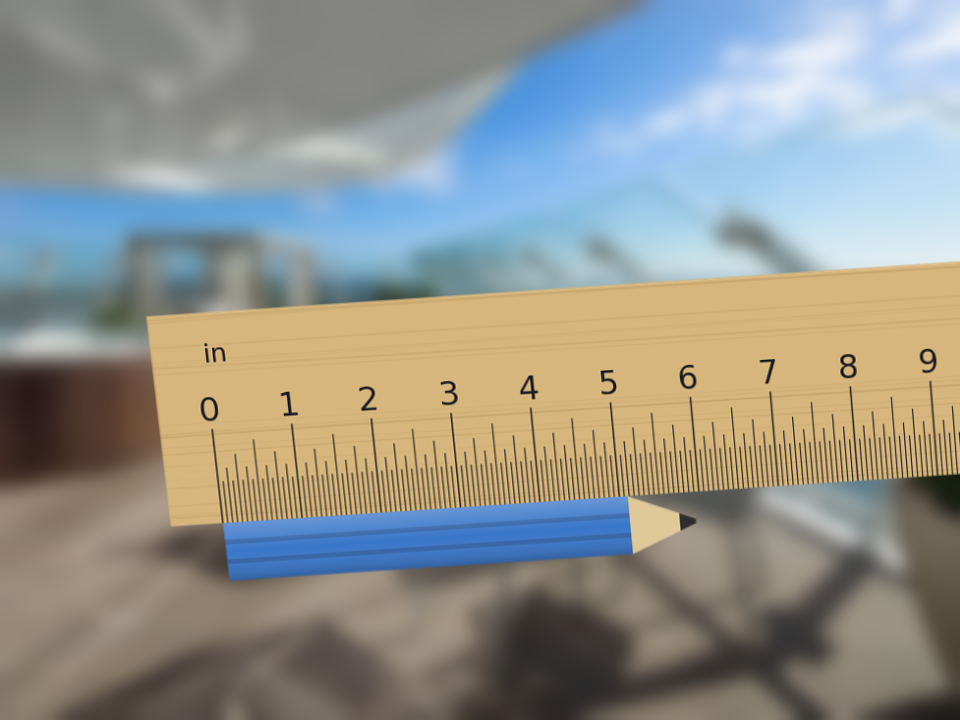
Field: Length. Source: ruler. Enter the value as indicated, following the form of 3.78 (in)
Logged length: 5.9375 (in)
